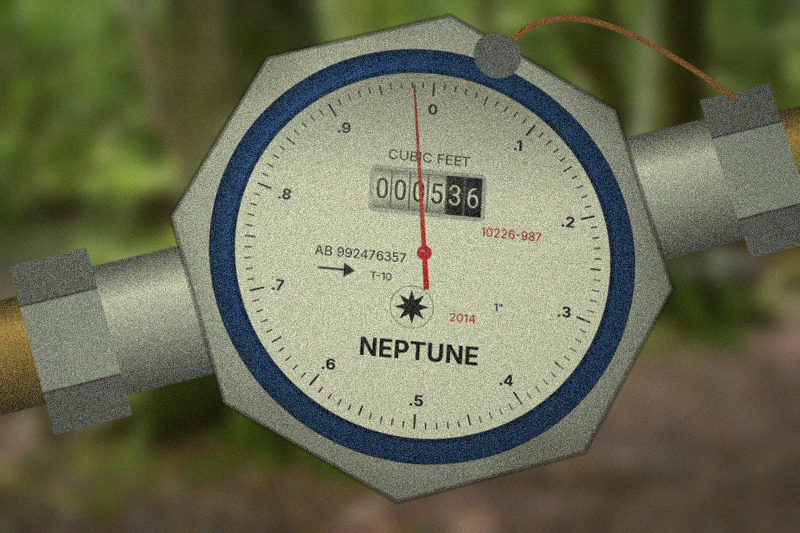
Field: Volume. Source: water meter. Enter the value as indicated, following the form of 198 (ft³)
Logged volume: 535.98 (ft³)
